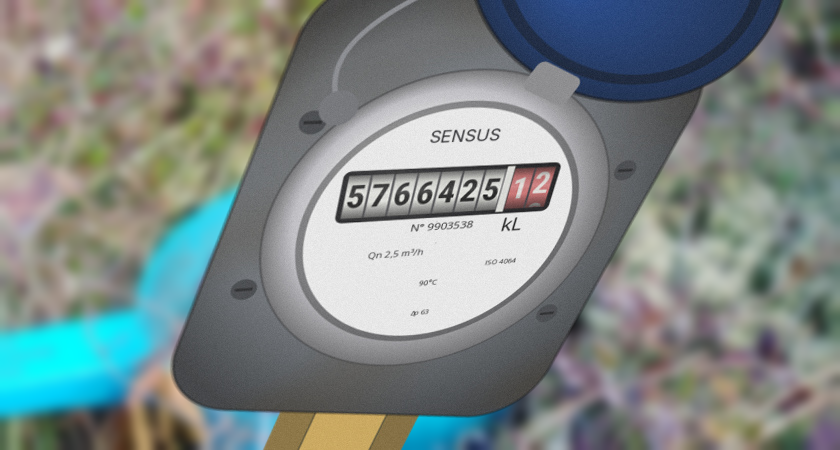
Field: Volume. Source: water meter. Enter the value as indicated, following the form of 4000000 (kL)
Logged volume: 5766425.12 (kL)
